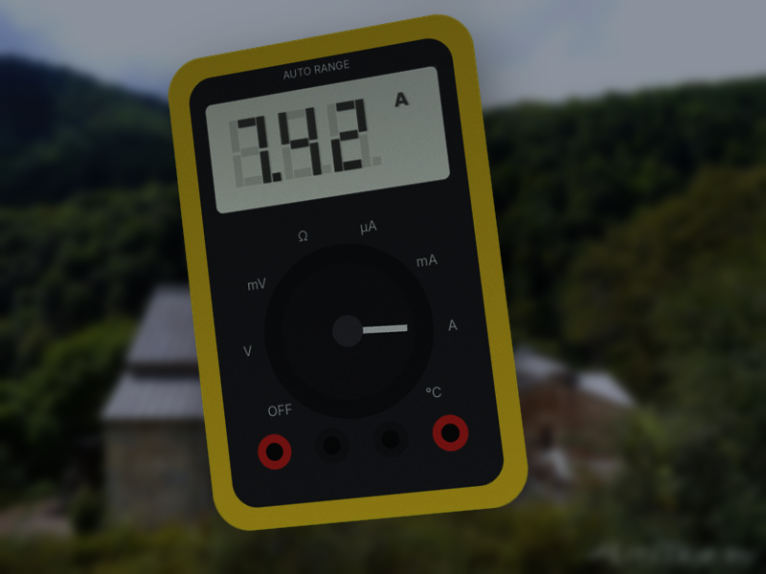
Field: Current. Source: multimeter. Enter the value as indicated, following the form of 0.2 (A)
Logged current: 7.42 (A)
